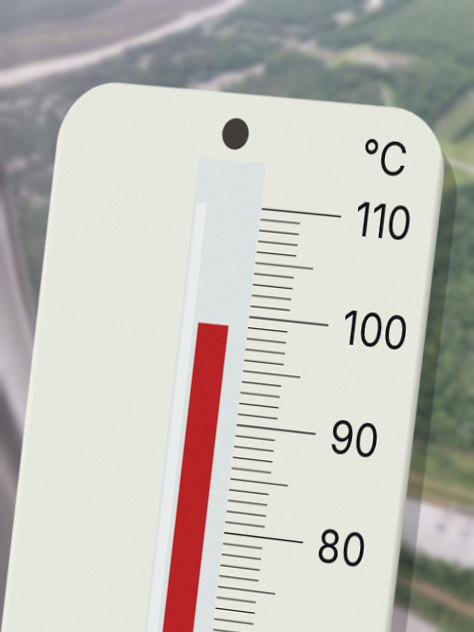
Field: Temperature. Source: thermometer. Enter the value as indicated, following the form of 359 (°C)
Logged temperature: 99 (°C)
